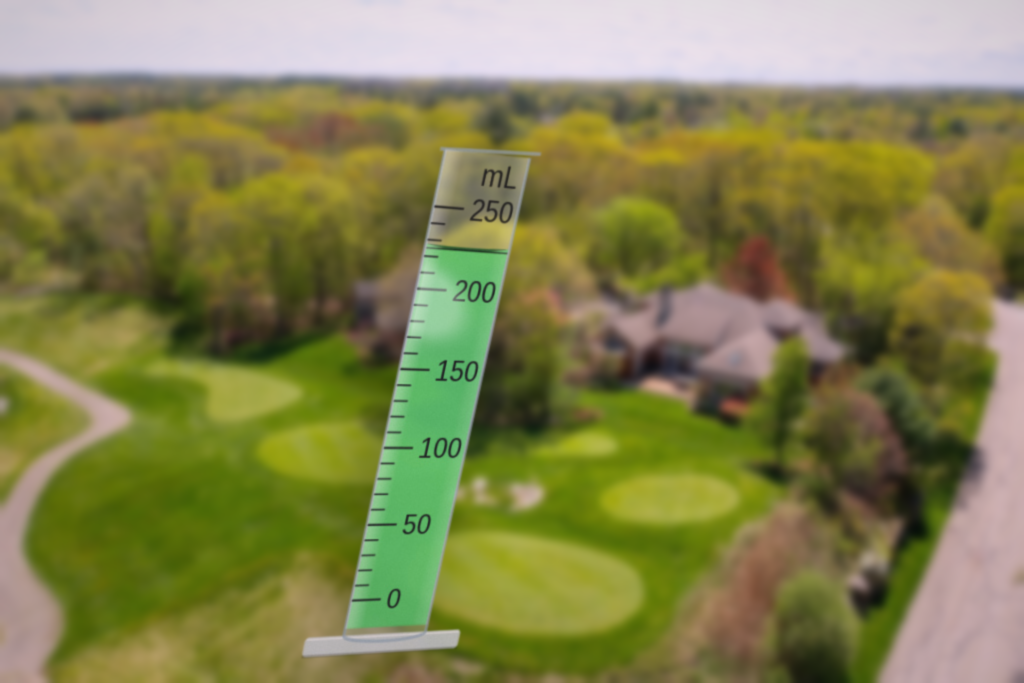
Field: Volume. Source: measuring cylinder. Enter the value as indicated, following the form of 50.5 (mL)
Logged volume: 225 (mL)
